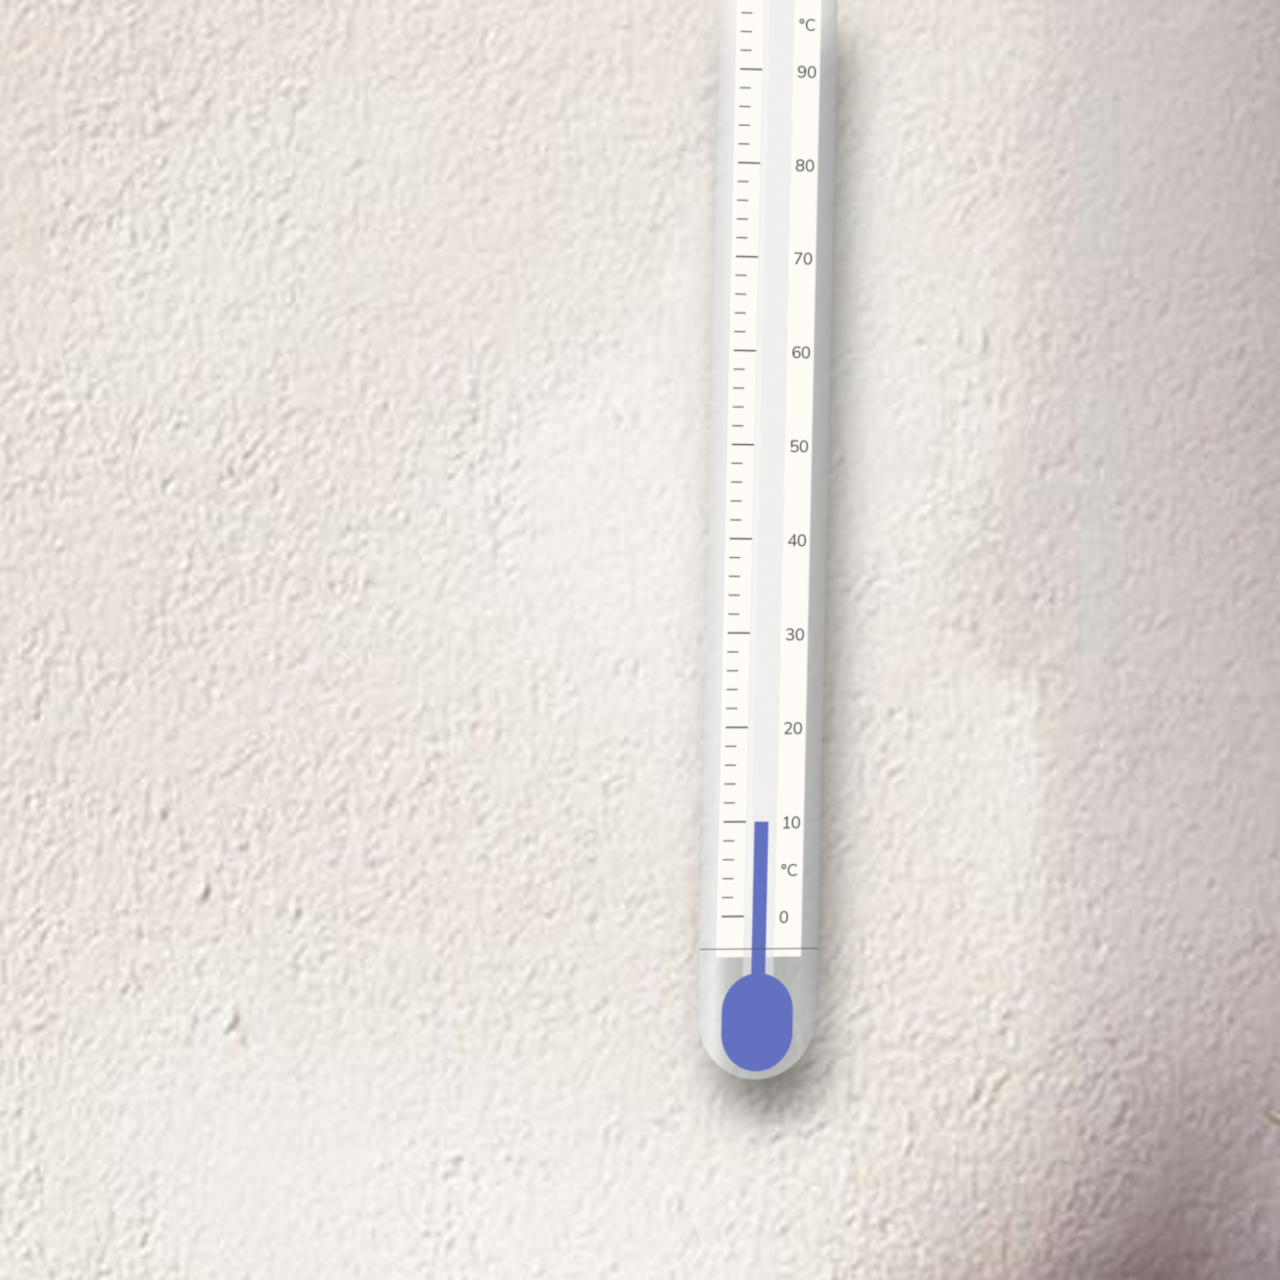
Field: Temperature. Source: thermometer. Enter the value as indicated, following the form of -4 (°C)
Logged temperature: 10 (°C)
